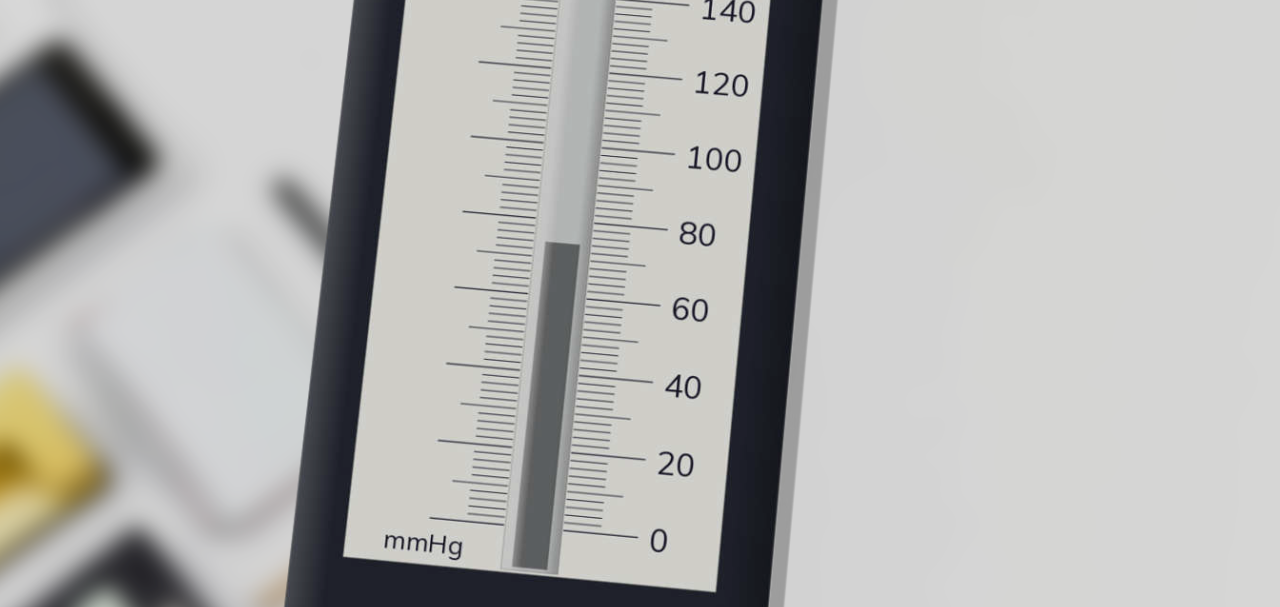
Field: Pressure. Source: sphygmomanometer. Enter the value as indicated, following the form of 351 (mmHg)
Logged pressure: 74 (mmHg)
